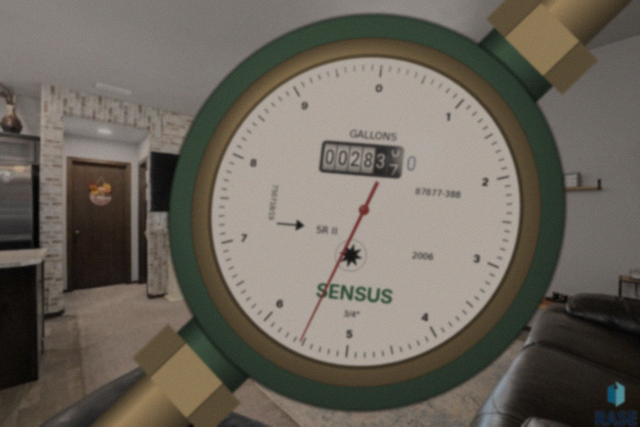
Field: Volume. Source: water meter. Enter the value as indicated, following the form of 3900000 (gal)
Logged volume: 28365.5 (gal)
